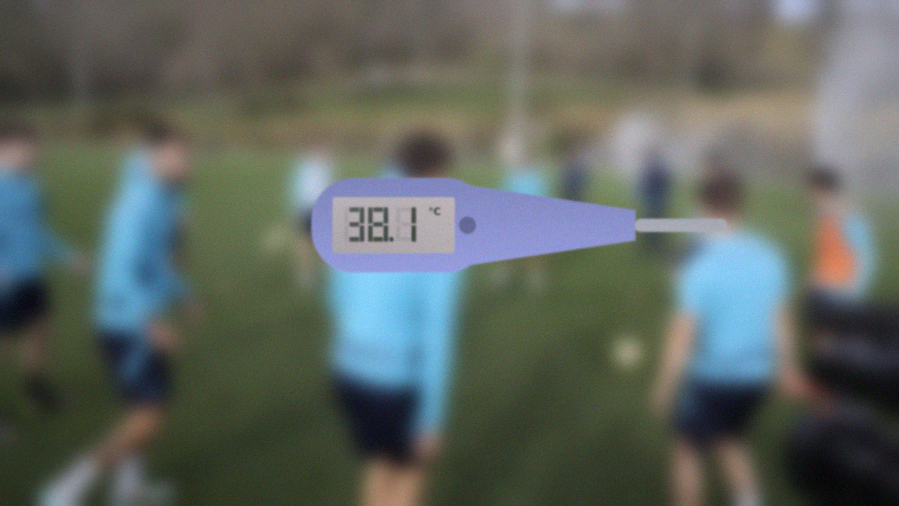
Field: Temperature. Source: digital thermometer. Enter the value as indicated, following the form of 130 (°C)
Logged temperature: 38.1 (°C)
